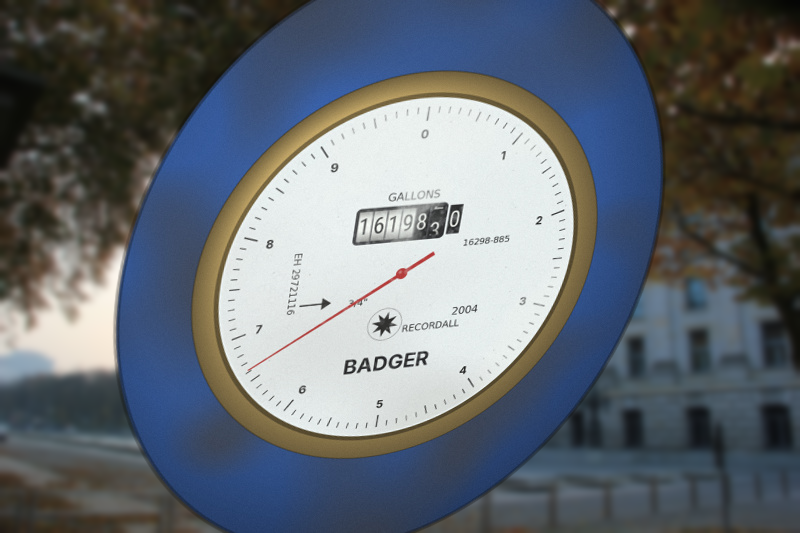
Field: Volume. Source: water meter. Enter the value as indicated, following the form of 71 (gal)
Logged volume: 1619826.6 (gal)
